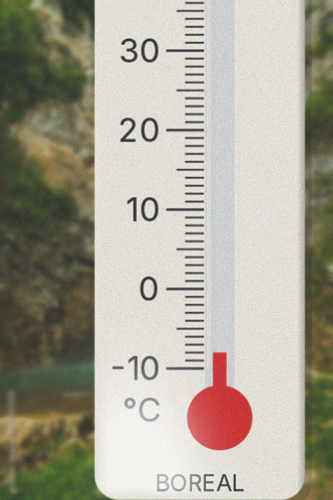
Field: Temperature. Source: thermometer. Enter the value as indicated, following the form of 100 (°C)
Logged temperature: -8 (°C)
